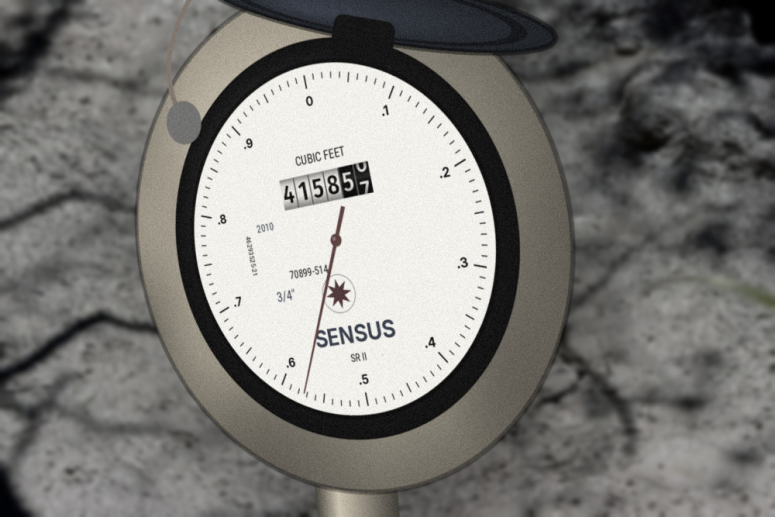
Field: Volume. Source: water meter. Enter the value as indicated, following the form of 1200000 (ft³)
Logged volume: 415856.57 (ft³)
